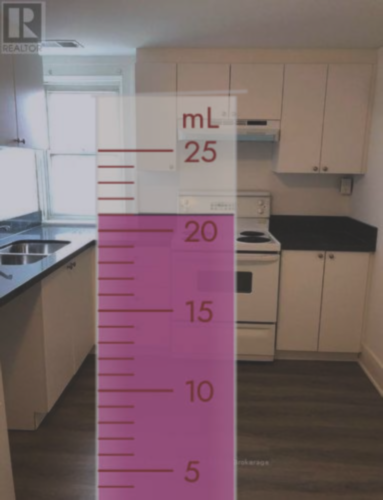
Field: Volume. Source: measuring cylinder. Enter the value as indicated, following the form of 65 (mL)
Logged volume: 21 (mL)
